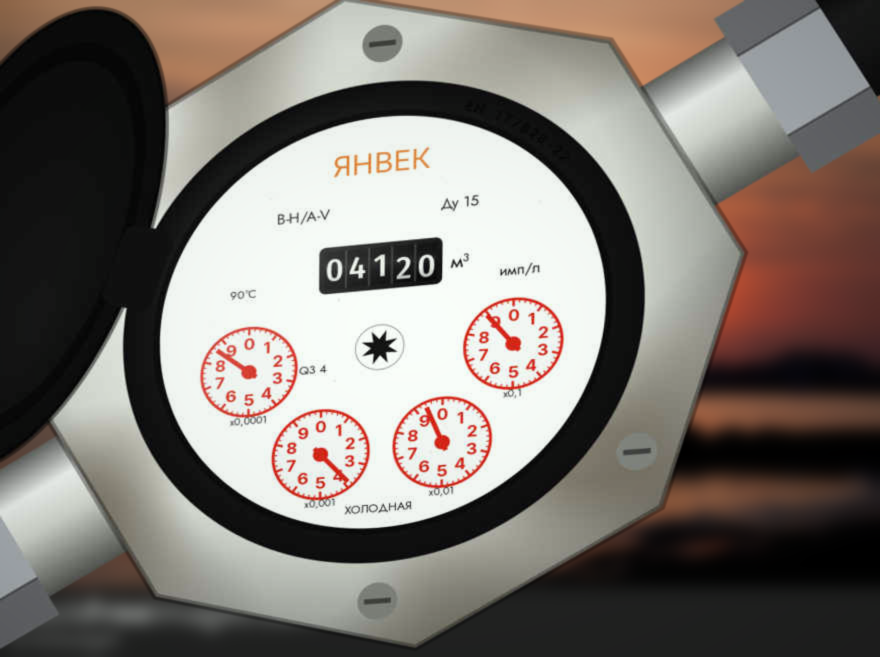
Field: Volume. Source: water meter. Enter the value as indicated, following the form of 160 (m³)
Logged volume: 4119.8938 (m³)
